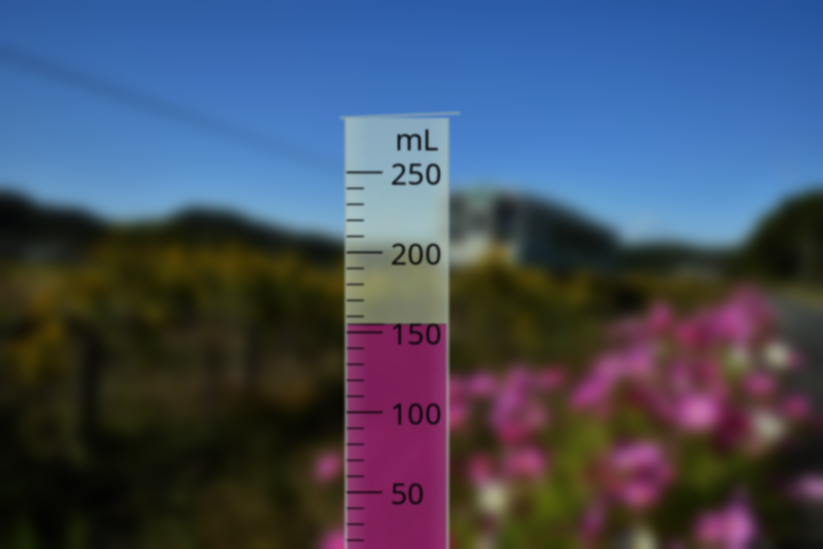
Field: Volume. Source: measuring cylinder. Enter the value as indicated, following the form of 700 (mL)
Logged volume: 155 (mL)
